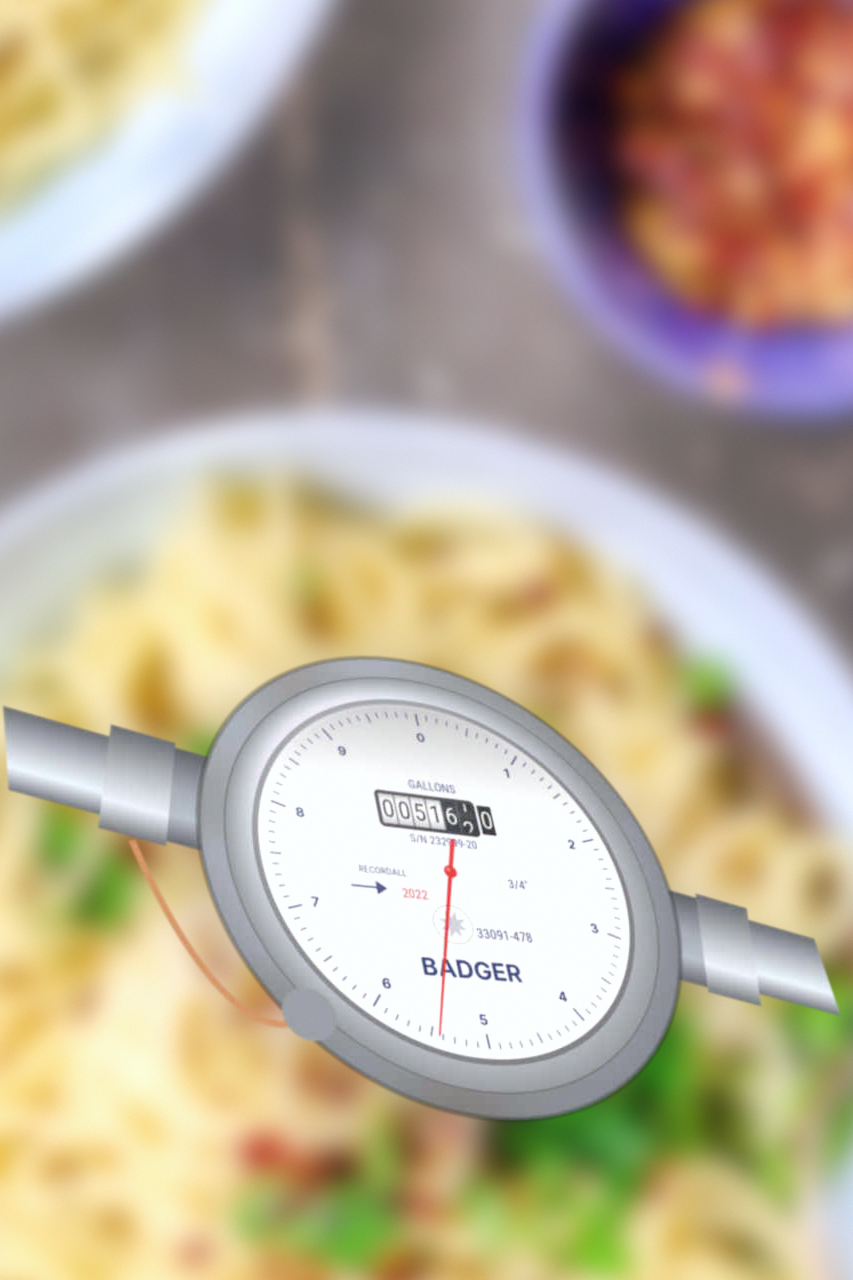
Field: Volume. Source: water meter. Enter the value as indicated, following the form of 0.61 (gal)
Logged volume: 51615.4 (gal)
